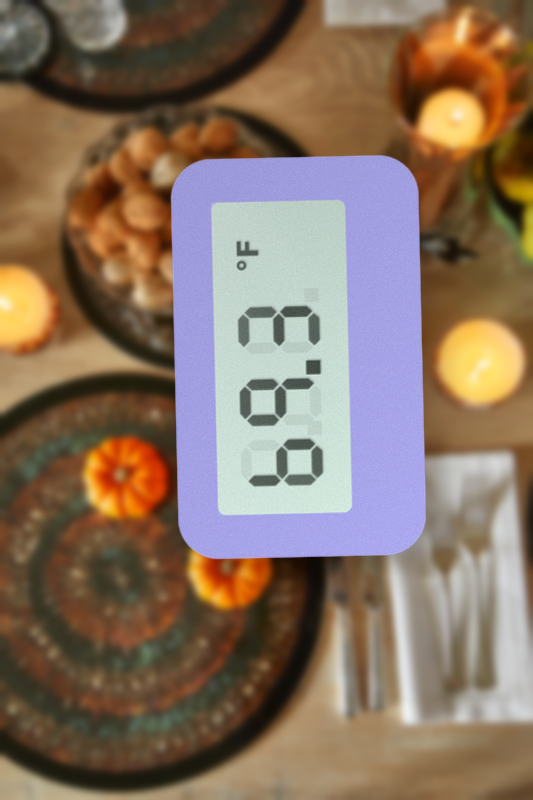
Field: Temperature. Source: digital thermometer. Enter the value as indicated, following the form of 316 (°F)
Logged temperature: 69.3 (°F)
